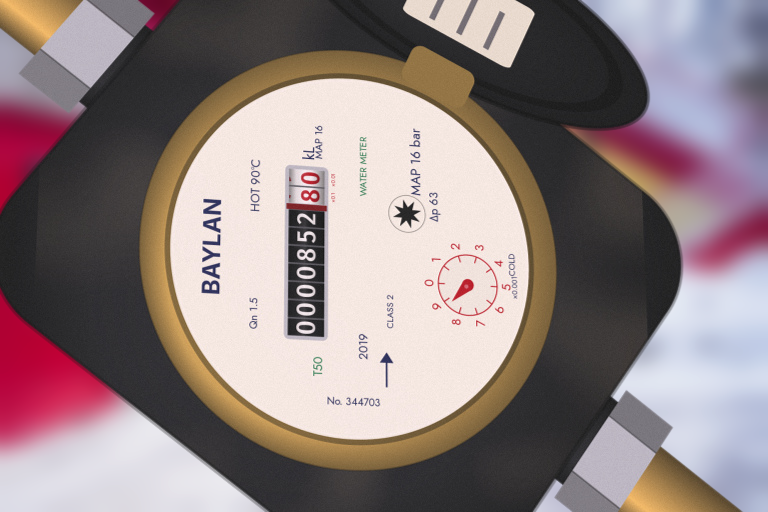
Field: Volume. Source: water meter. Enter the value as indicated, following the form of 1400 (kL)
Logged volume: 852.798 (kL)
